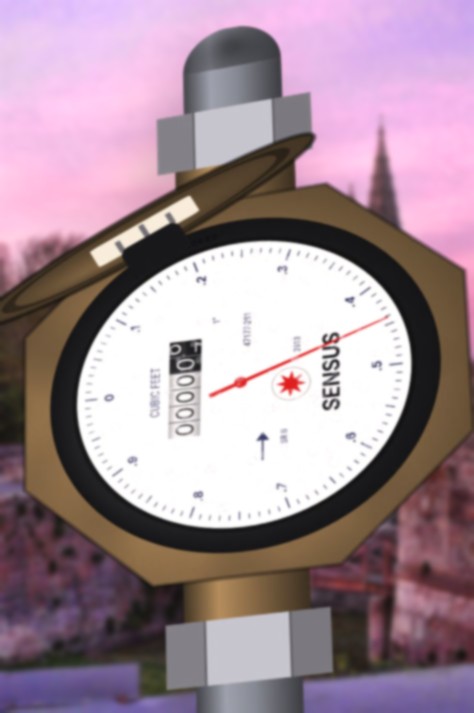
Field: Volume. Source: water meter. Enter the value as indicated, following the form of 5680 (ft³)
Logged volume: 6.44 (ft³)
